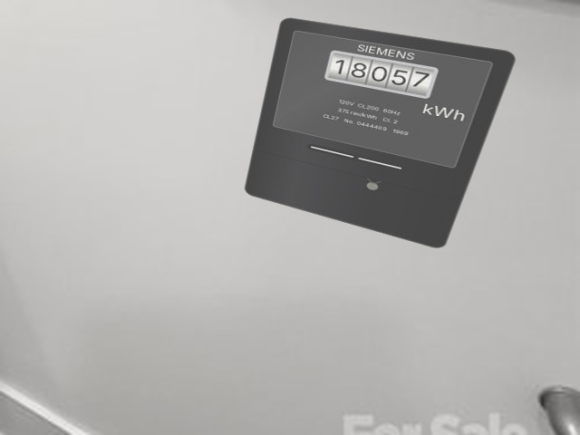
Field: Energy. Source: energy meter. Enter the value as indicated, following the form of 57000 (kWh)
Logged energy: 18057 (kWh)
